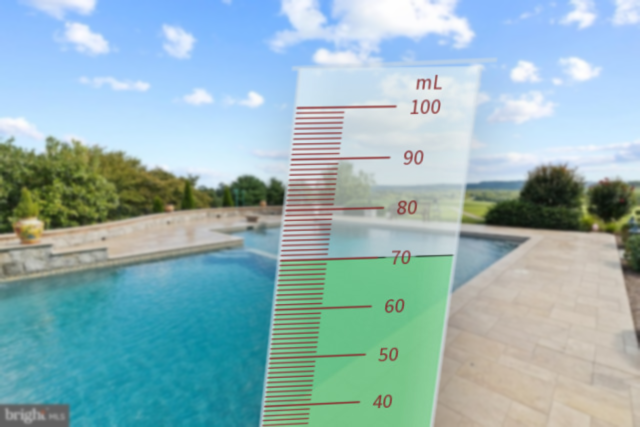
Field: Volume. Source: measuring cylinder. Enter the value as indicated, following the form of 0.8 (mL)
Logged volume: 70 (mL)
